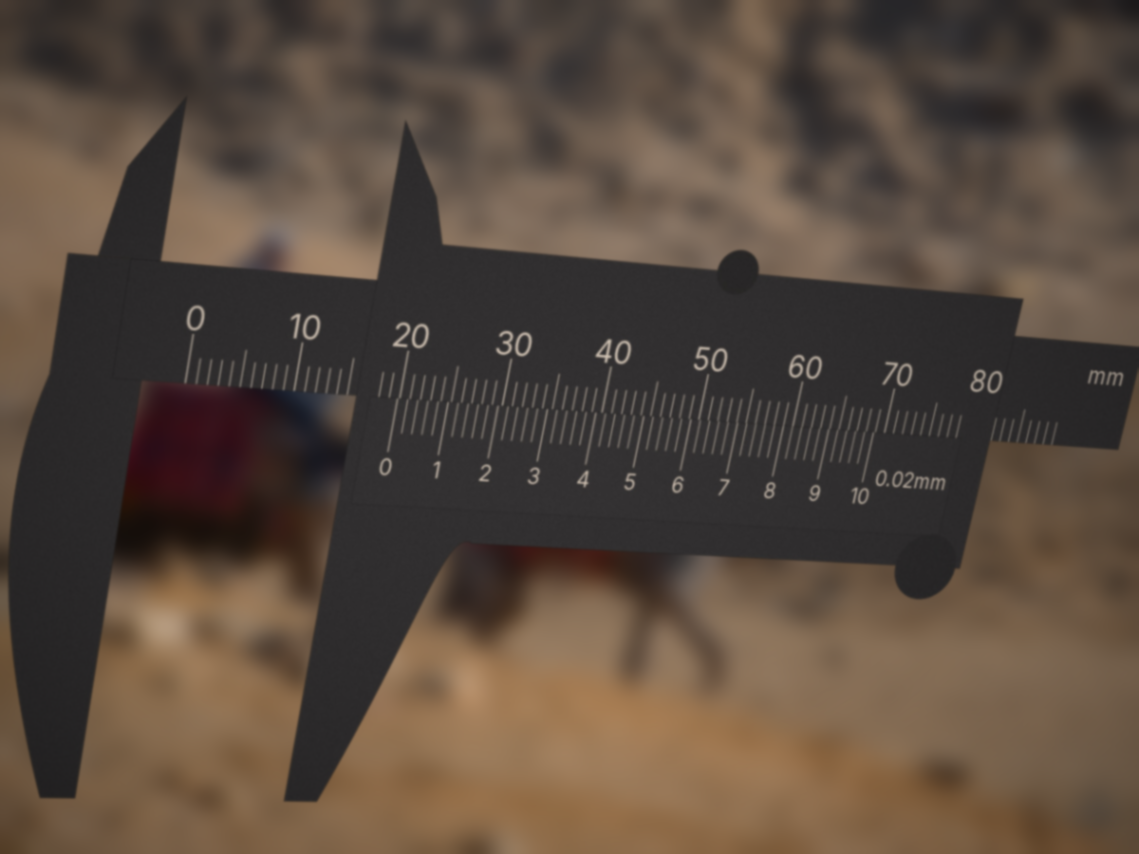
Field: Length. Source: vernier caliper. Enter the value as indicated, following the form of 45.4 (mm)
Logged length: 19.8 (mm)
